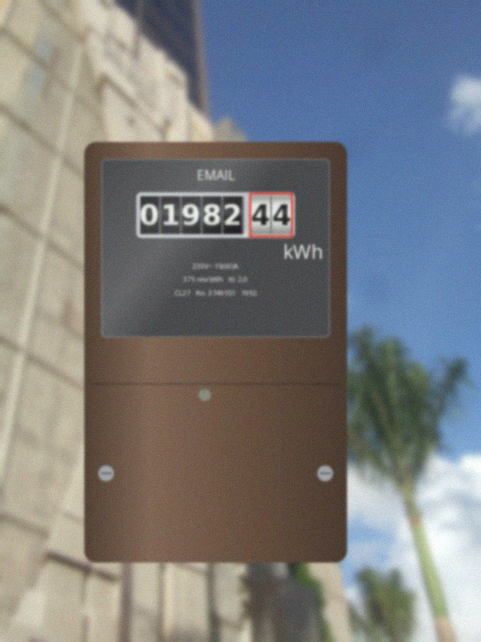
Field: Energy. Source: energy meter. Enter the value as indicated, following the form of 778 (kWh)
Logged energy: 1982.44 (kWh)
